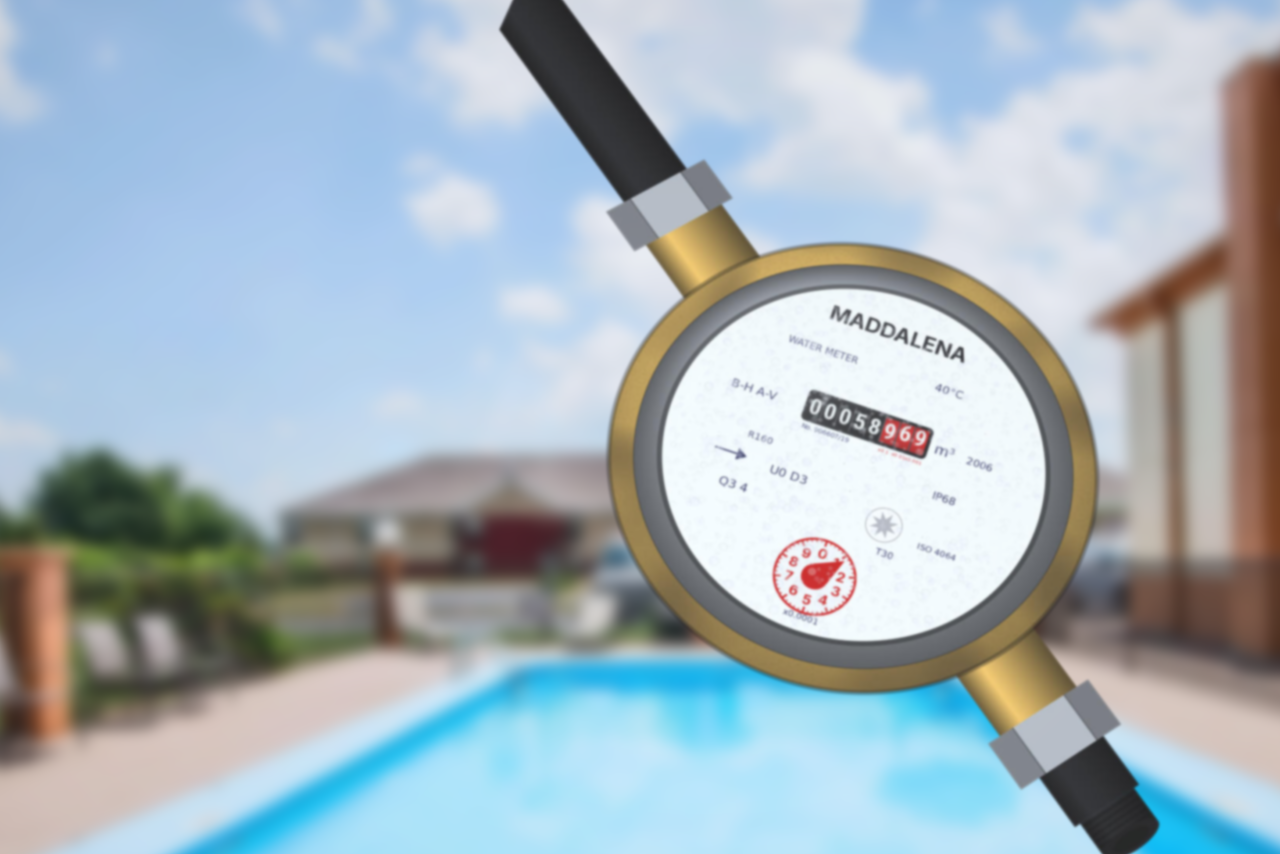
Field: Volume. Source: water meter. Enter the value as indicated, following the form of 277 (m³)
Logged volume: 58.9691 (m³)
